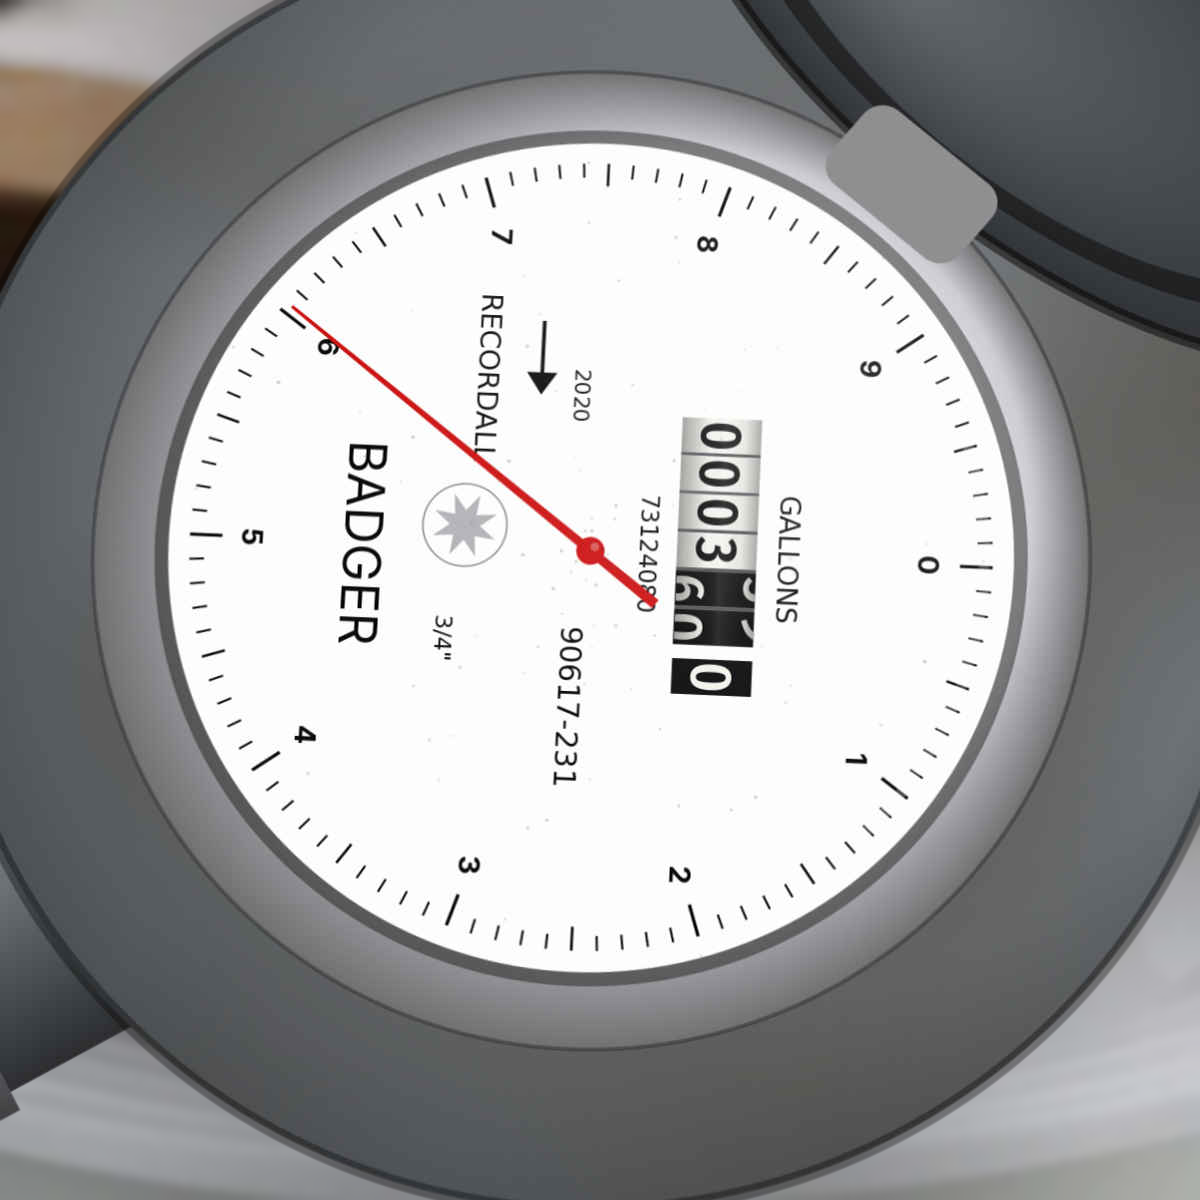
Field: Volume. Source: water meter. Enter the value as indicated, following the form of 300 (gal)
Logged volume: 3596.0 (gal)
